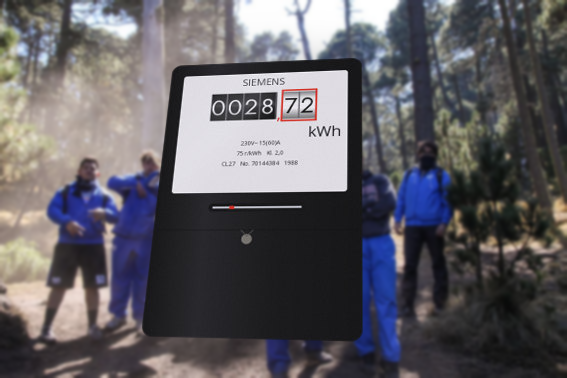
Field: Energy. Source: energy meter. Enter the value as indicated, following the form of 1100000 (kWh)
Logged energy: 28.72 (kWh)
